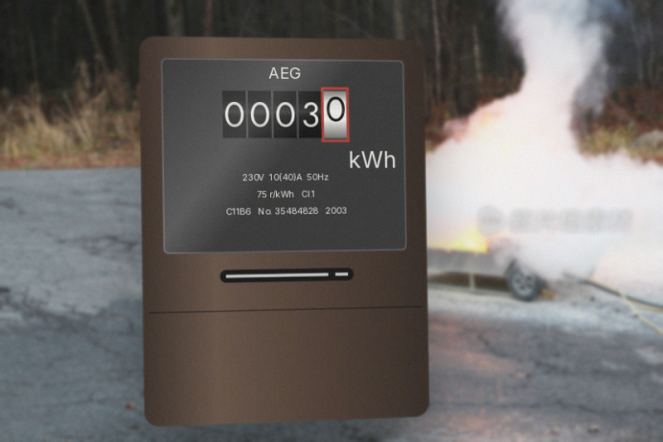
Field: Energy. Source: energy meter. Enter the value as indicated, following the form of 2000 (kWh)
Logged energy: 3.0 (kWh)
